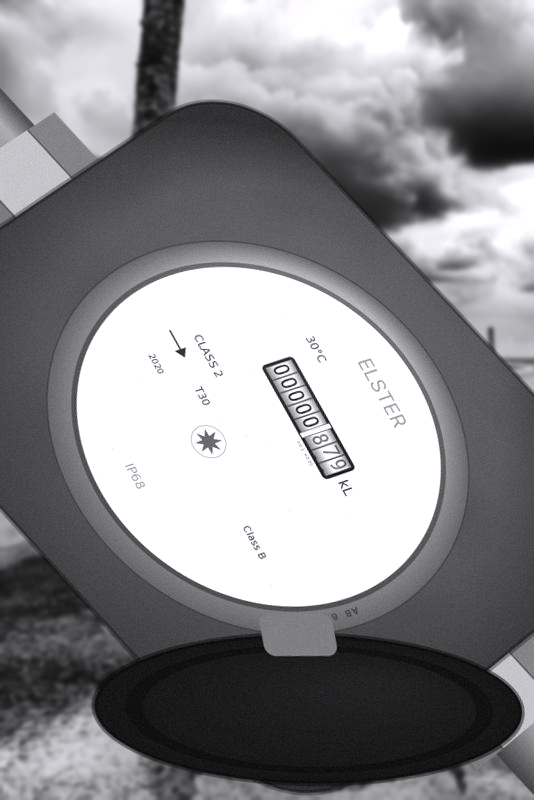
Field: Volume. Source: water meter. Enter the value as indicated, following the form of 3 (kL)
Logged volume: 0.879 (kL)
